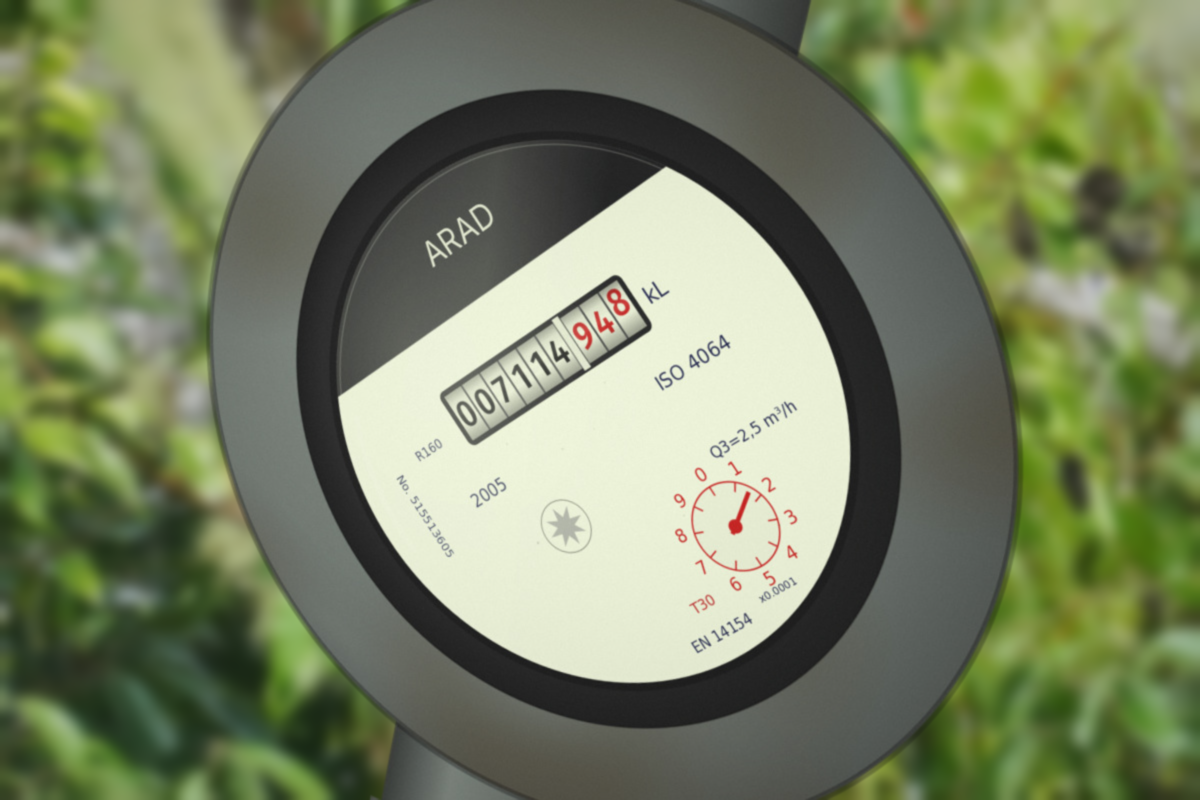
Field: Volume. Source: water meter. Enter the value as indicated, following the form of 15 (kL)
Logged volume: 7114.9481 (kL)
